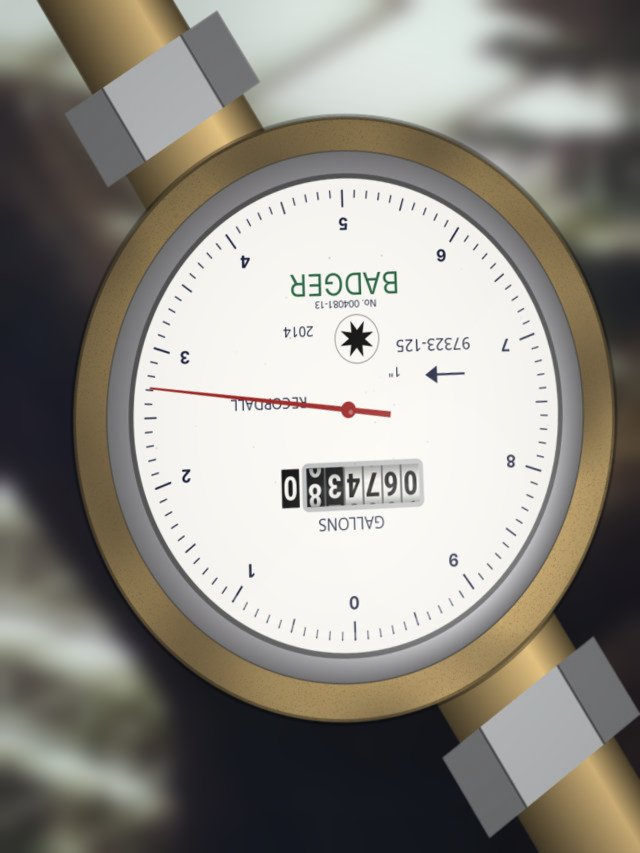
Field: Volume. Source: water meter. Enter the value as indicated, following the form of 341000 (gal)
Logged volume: 674382.7 (gal)
